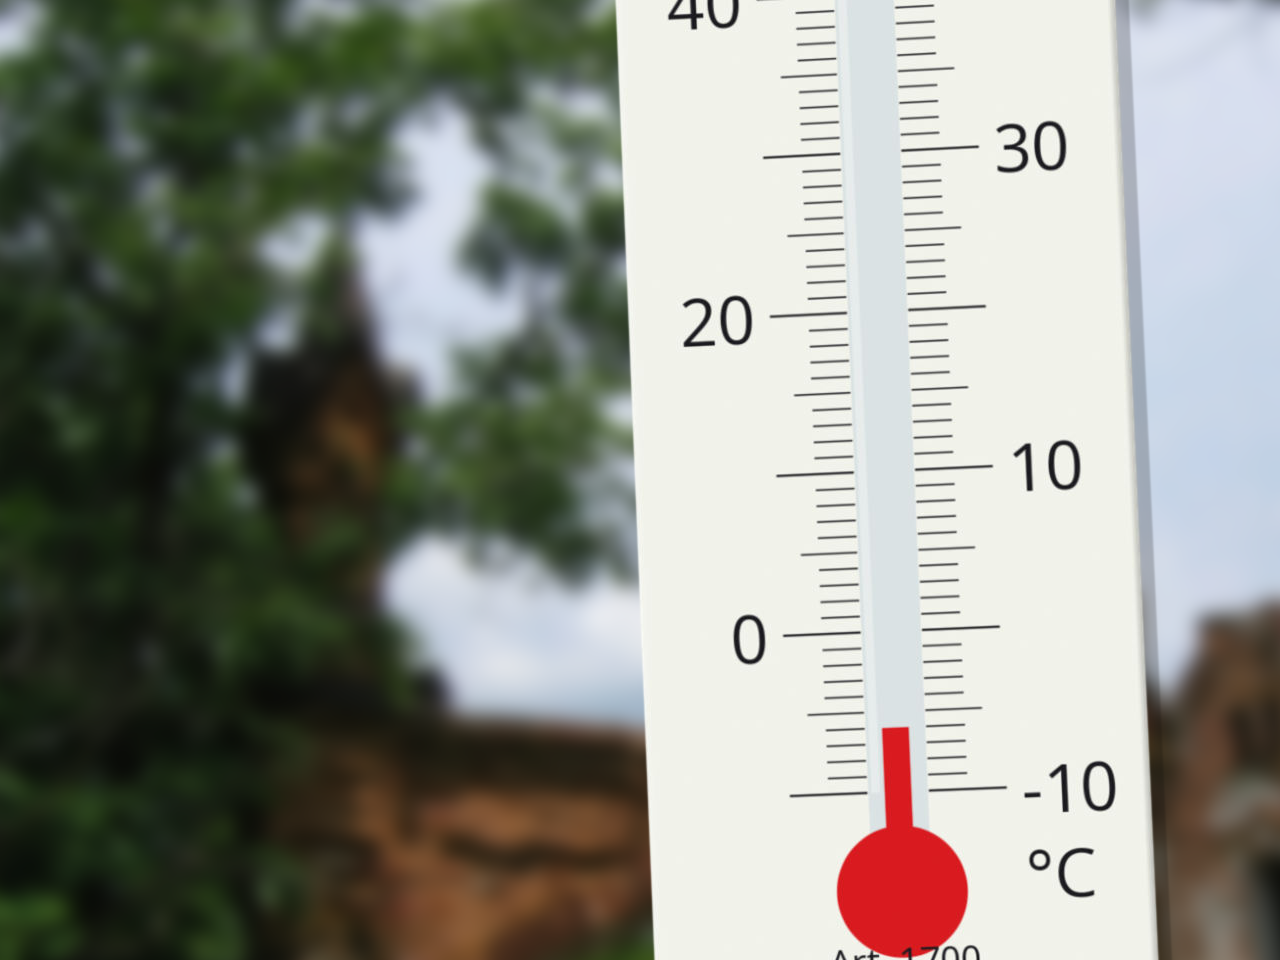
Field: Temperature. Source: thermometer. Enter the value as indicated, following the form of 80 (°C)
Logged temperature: -6 (°C)
